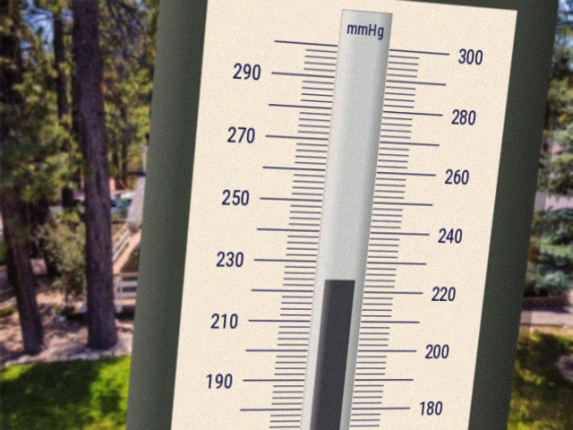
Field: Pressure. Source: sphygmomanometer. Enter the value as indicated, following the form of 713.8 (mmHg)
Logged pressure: 224 (mmHg)
